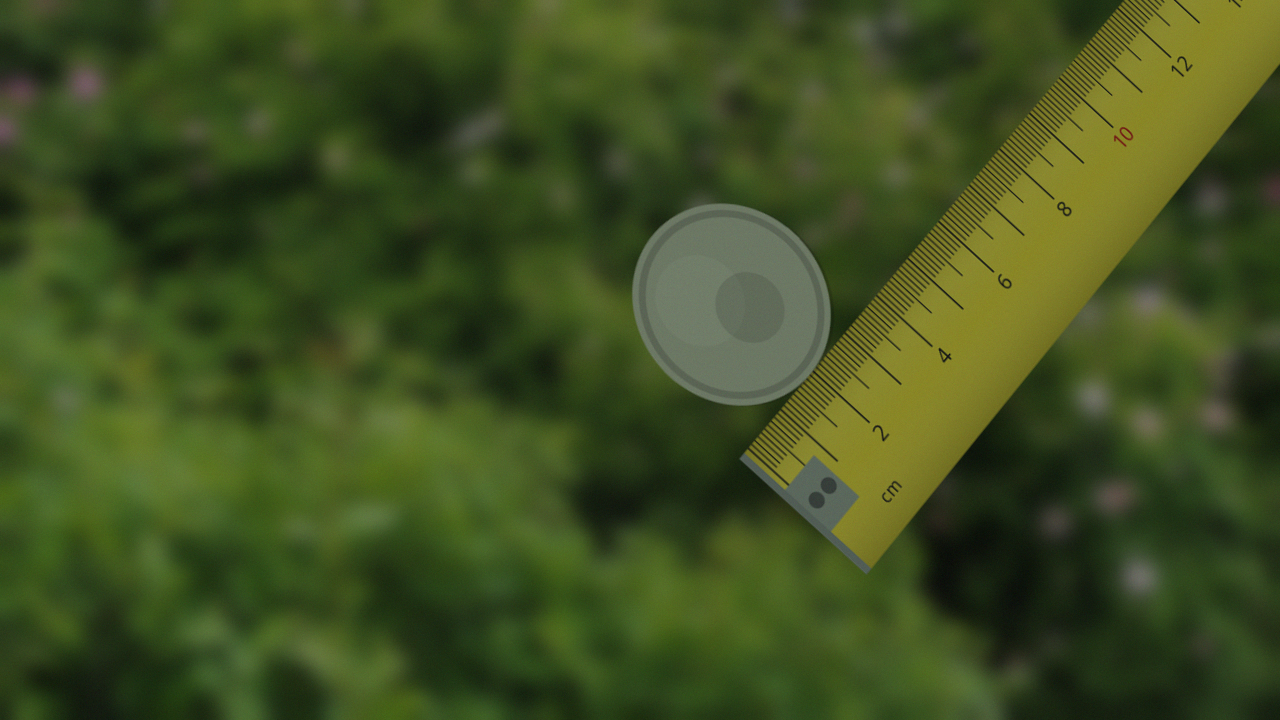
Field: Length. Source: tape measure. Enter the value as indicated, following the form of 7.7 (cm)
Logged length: 3.8 (cm)
